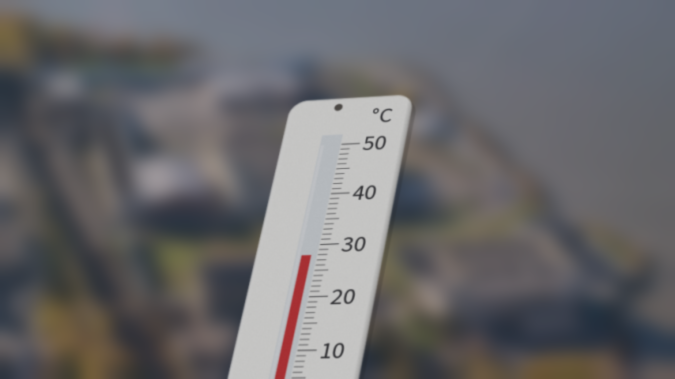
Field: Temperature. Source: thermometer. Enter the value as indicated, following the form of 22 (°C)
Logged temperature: 28 (°C)
